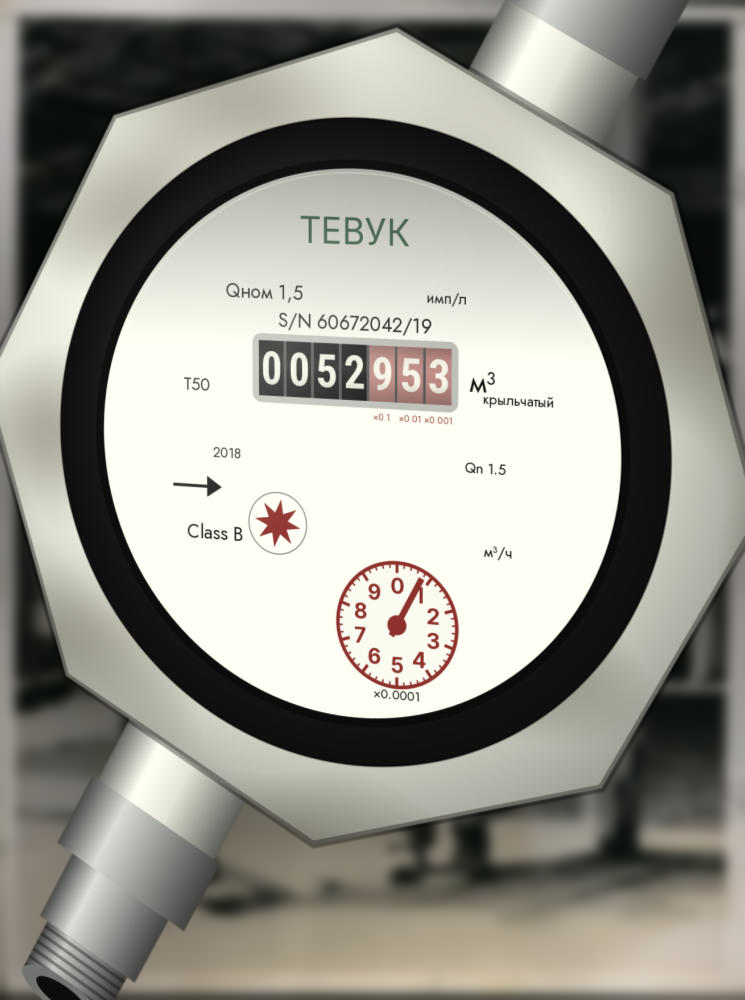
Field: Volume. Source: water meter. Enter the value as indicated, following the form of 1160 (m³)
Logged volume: 52.9530 (m³)
